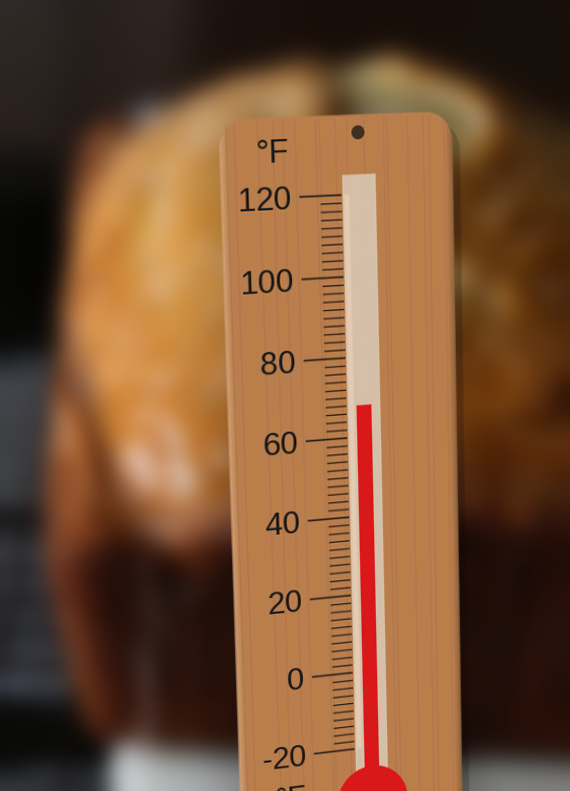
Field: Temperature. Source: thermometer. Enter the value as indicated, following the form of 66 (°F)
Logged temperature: 68 (°F)
